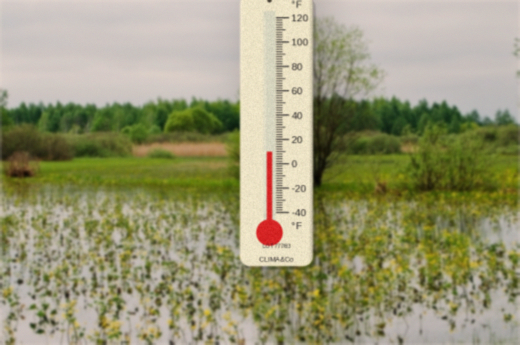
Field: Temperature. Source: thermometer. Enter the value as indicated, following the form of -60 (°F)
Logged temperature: 10 (°F)
